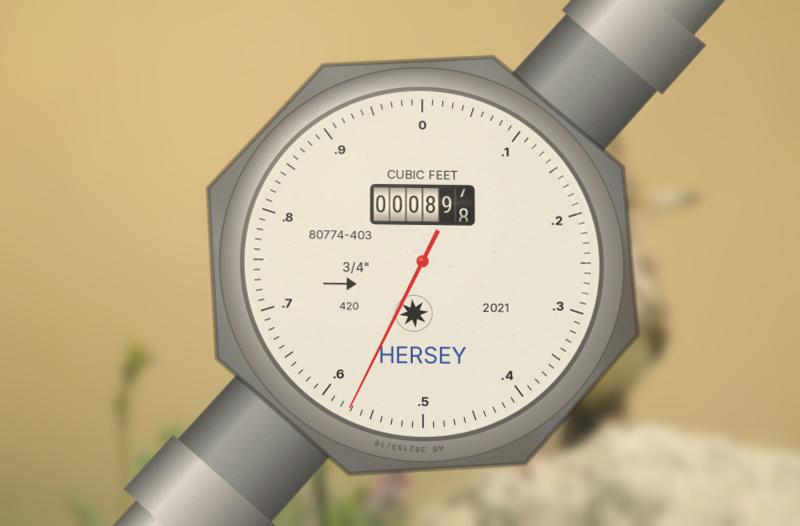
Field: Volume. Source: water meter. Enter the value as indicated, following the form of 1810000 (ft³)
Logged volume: 897.57 (ft³)
